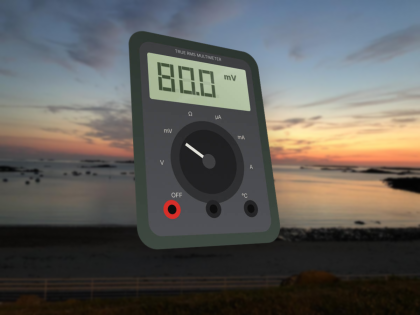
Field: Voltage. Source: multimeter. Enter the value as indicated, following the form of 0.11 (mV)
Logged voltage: 80.0 (mV)
